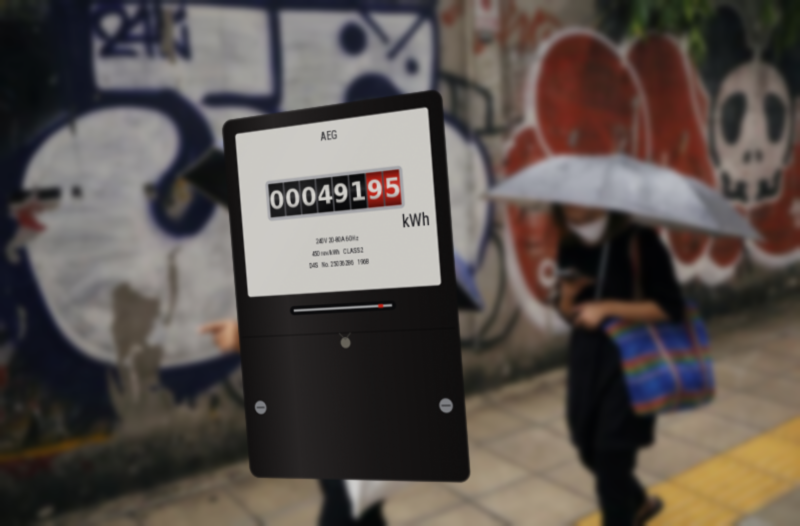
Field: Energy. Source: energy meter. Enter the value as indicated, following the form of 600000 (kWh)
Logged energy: 491.95 (kWh)
